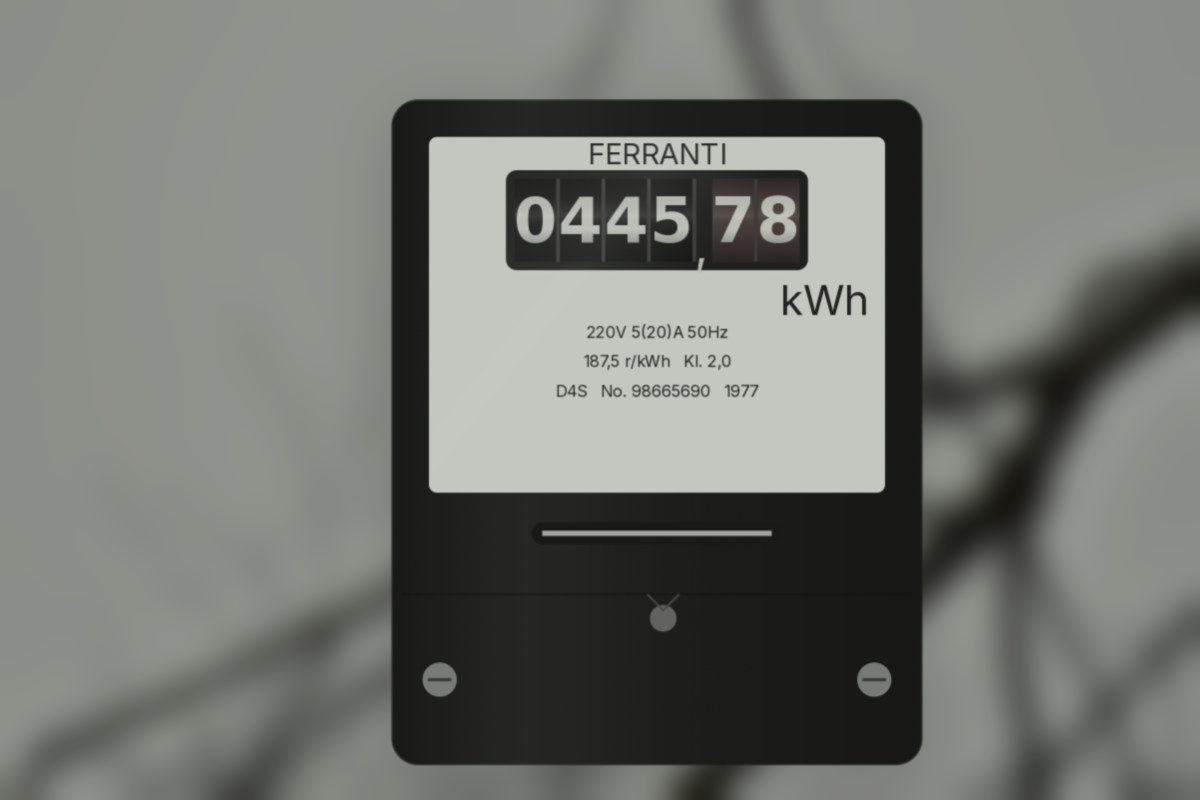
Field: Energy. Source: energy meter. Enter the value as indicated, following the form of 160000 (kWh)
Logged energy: 445.78 (kWh)
